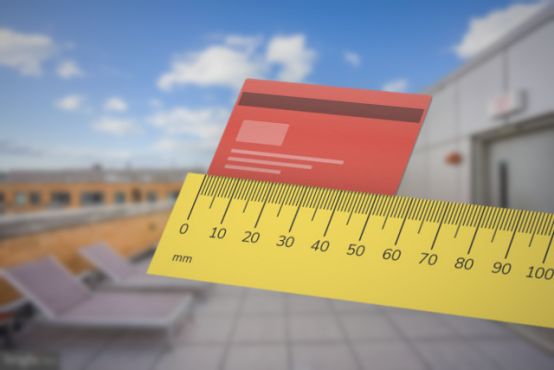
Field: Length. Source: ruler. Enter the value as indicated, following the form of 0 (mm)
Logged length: 55 (mm)
